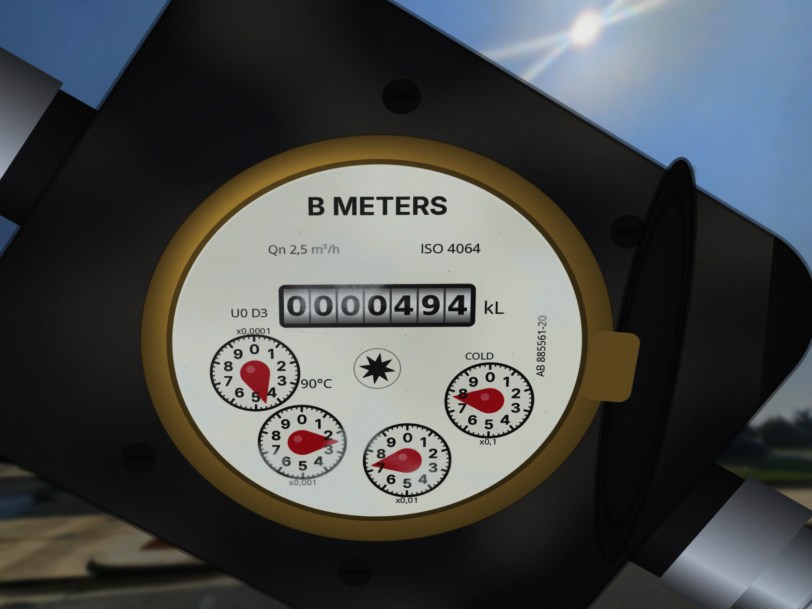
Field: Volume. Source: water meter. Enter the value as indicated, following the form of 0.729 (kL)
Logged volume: 494.7724 (kL)
